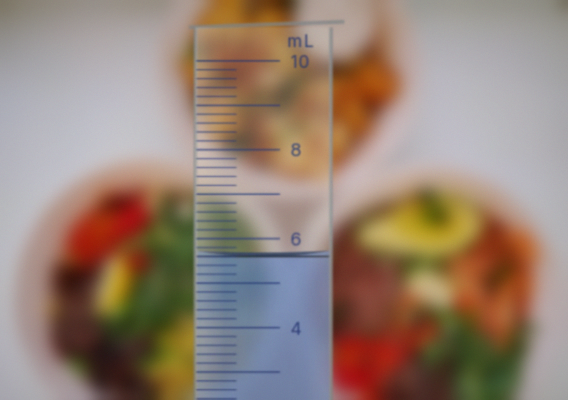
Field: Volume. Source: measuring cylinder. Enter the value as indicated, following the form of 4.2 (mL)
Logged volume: 5.6 (mL)
